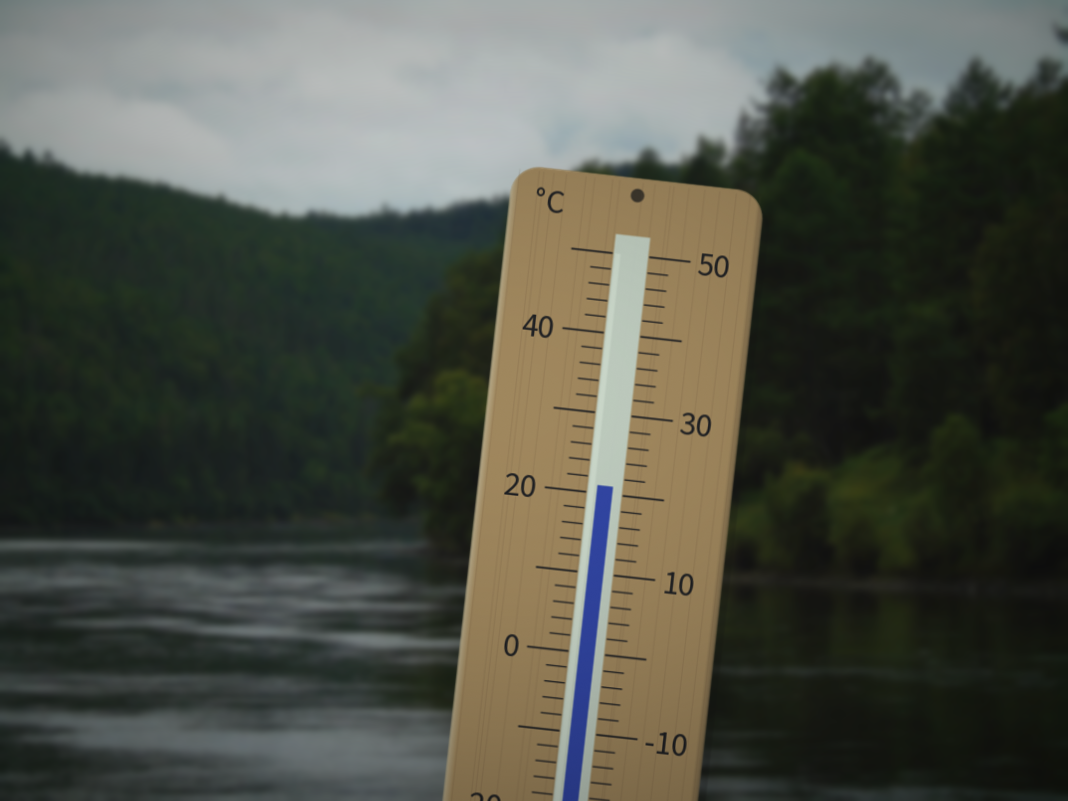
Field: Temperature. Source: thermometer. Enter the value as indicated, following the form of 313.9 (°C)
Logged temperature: 21 (°C)
